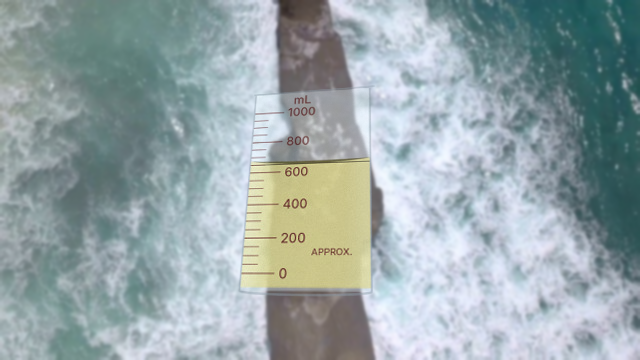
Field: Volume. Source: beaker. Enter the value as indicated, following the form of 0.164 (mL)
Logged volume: 650 (mL)
